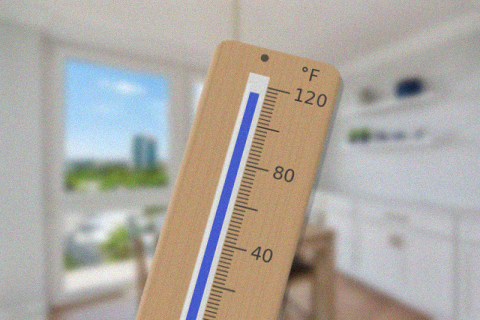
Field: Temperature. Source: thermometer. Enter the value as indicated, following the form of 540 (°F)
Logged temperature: 116 (°F)
